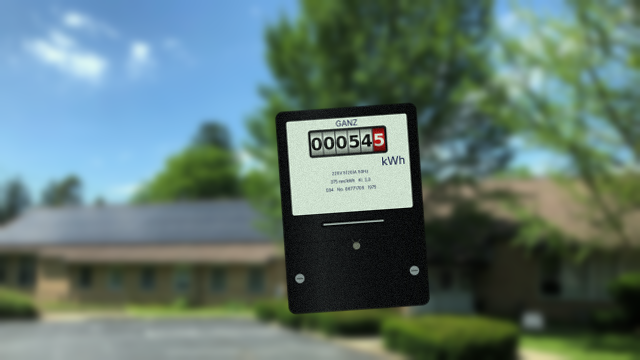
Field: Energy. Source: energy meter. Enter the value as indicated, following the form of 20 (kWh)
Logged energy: 54.5 (kWh)
